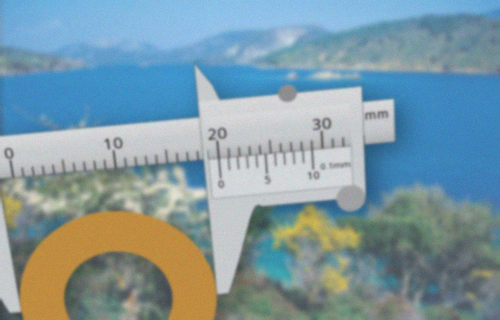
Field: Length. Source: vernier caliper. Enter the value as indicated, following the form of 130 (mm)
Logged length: 20.0 (mm)
